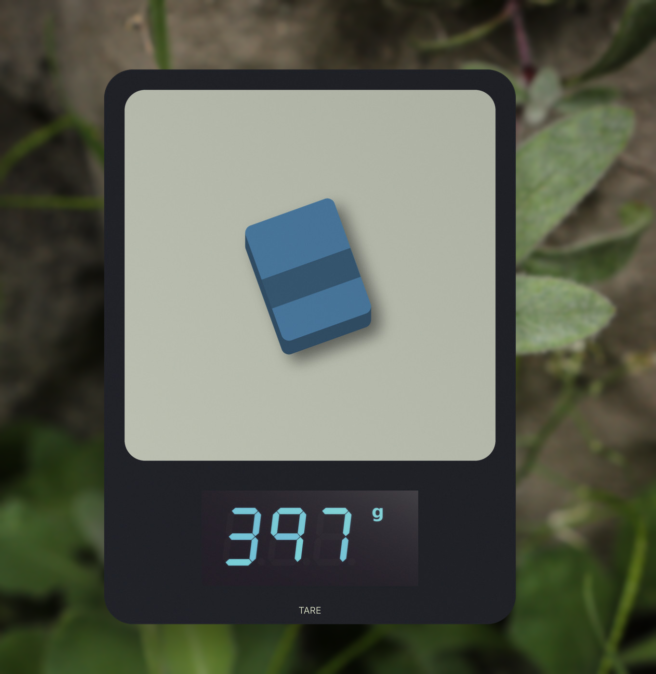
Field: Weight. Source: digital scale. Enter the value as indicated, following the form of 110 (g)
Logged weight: 397 (g)
